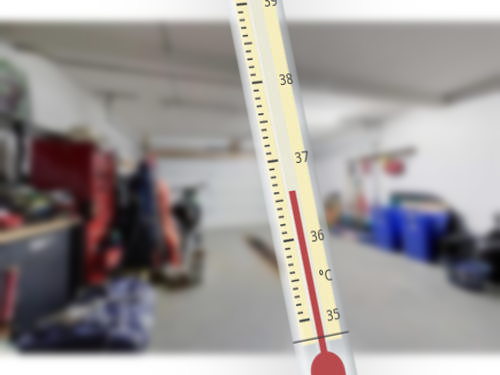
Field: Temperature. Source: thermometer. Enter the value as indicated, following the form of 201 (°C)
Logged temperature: 36.6 (°C)
